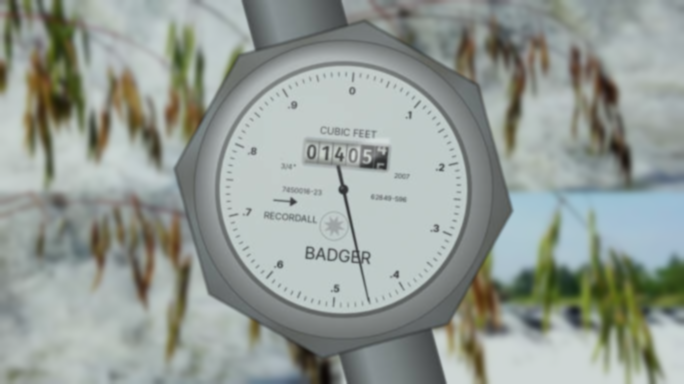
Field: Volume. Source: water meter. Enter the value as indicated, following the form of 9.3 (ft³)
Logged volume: 14054.45 (ft³)
